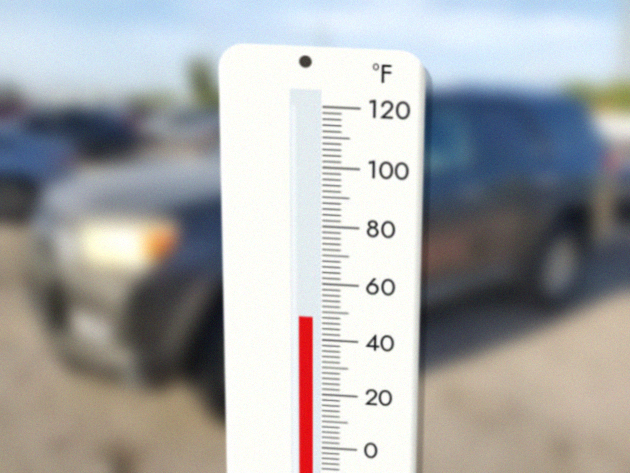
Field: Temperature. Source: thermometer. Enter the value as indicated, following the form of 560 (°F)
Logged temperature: 48 (°F)
